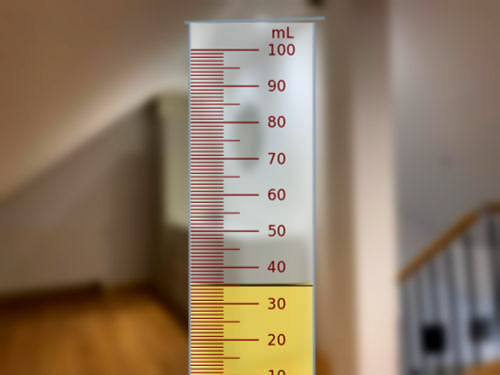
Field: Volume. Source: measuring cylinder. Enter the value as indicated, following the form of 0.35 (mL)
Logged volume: 35 (mL)
